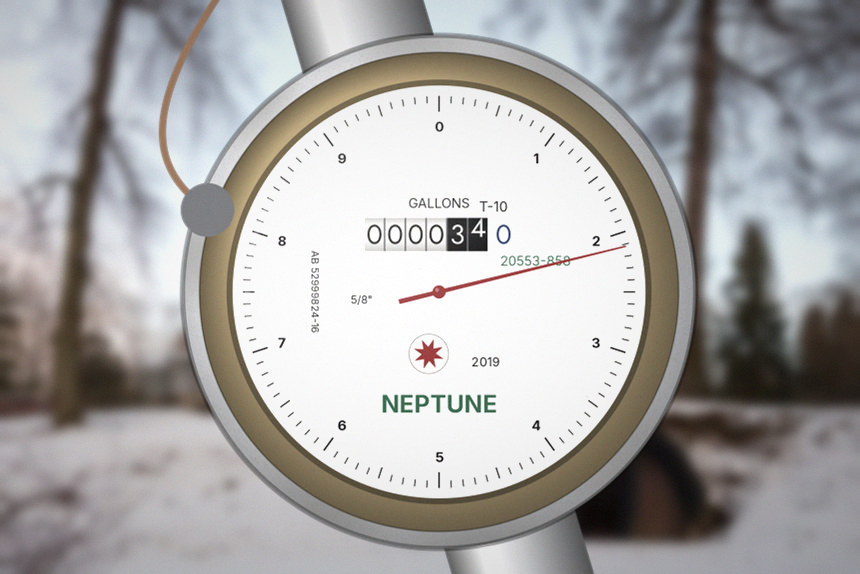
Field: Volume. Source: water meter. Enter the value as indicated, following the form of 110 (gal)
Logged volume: 342.1 (gal)
